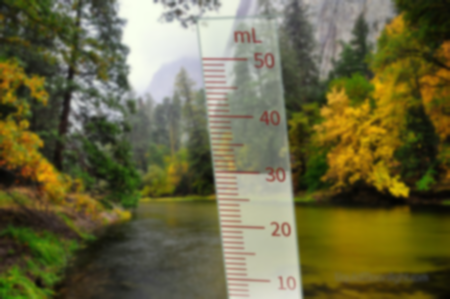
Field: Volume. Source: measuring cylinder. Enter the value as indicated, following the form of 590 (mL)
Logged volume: 30 (mL)
